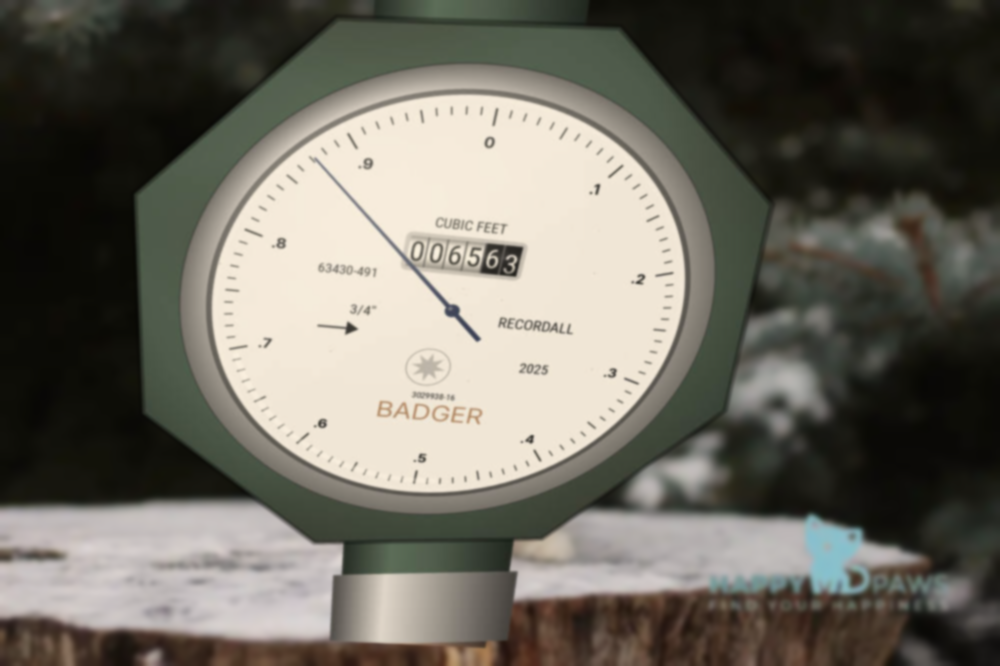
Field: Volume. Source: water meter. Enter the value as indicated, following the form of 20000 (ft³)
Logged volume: 6562.87 (ft³)
